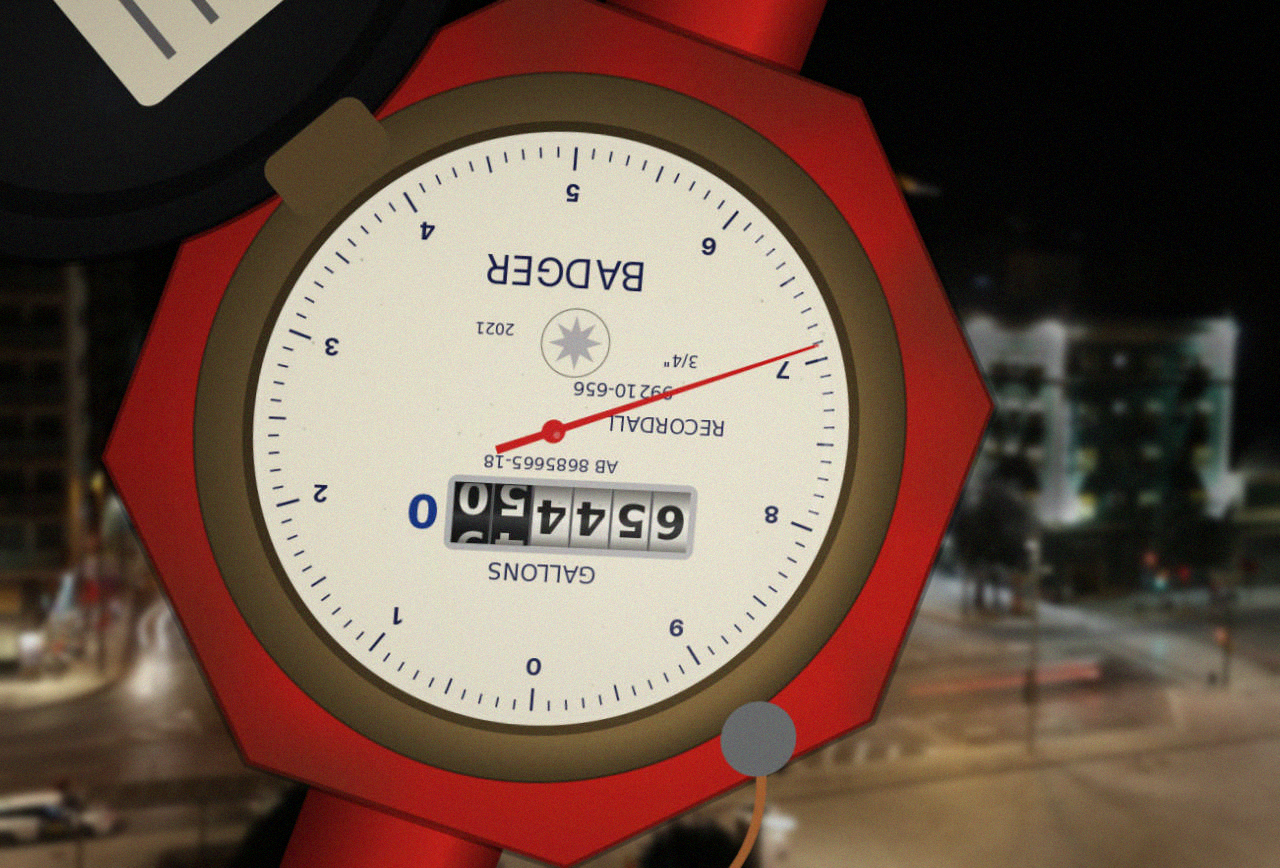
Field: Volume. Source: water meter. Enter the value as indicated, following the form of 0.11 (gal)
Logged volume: 6544496.9 (gal)
